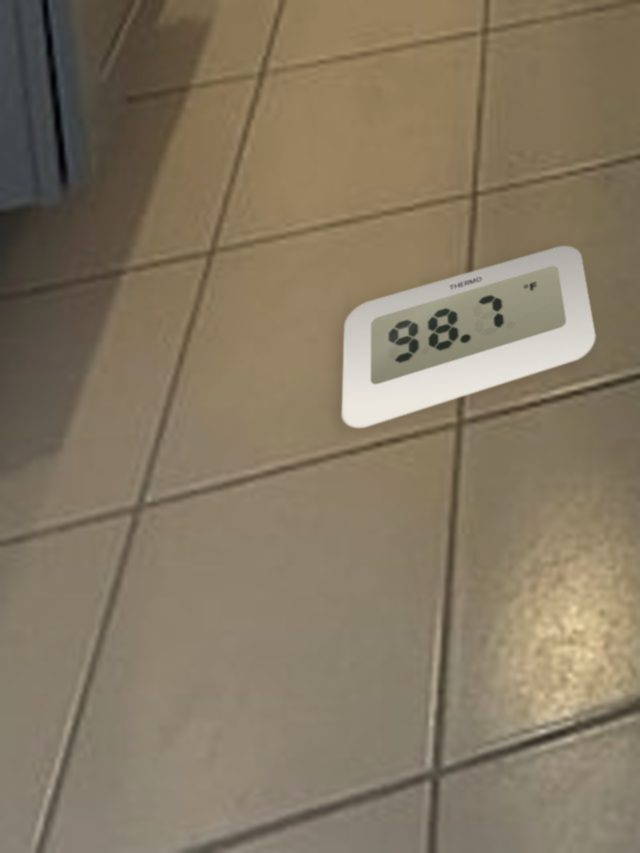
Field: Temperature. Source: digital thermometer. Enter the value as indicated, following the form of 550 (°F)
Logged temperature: 98.7 (°F)
